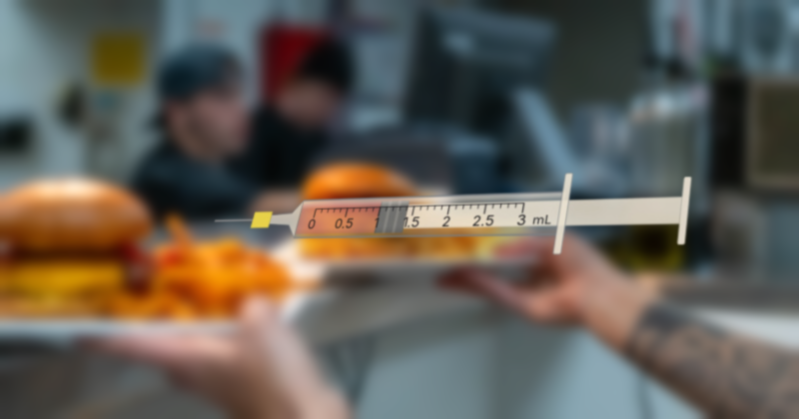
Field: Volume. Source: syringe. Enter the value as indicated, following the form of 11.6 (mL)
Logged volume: 1 (mL)
